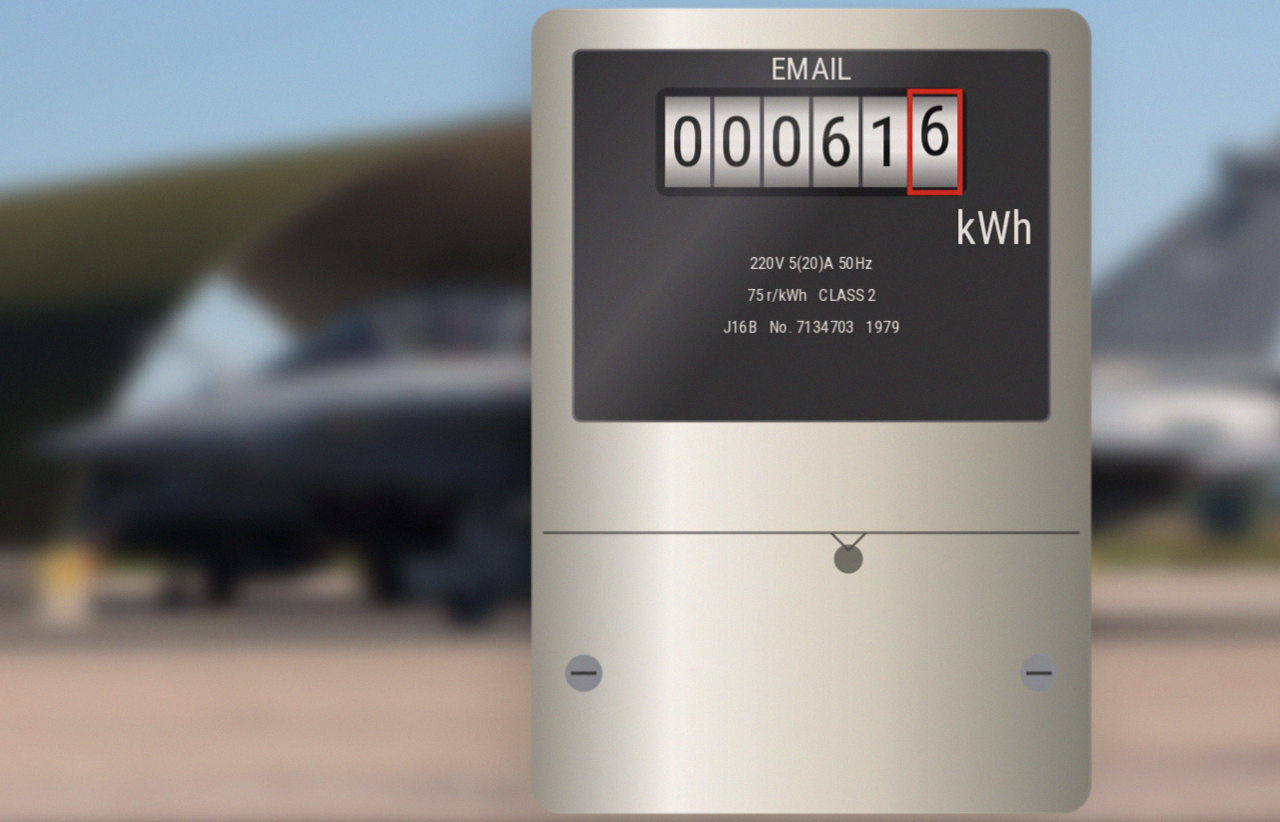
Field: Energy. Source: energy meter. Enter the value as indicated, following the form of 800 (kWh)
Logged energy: 61.6 (kWh)
